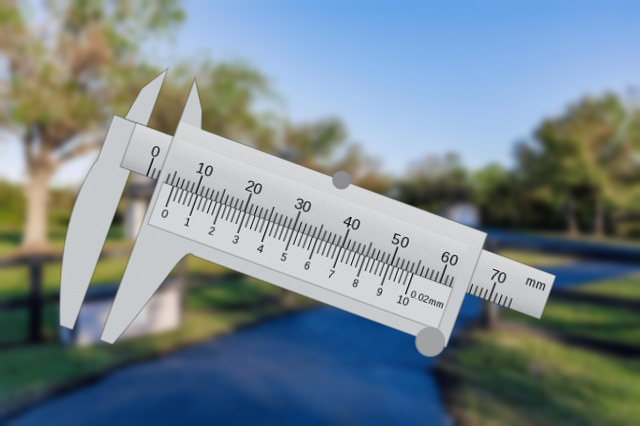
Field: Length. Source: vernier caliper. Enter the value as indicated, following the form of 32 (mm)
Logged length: 5.5 (mm)
